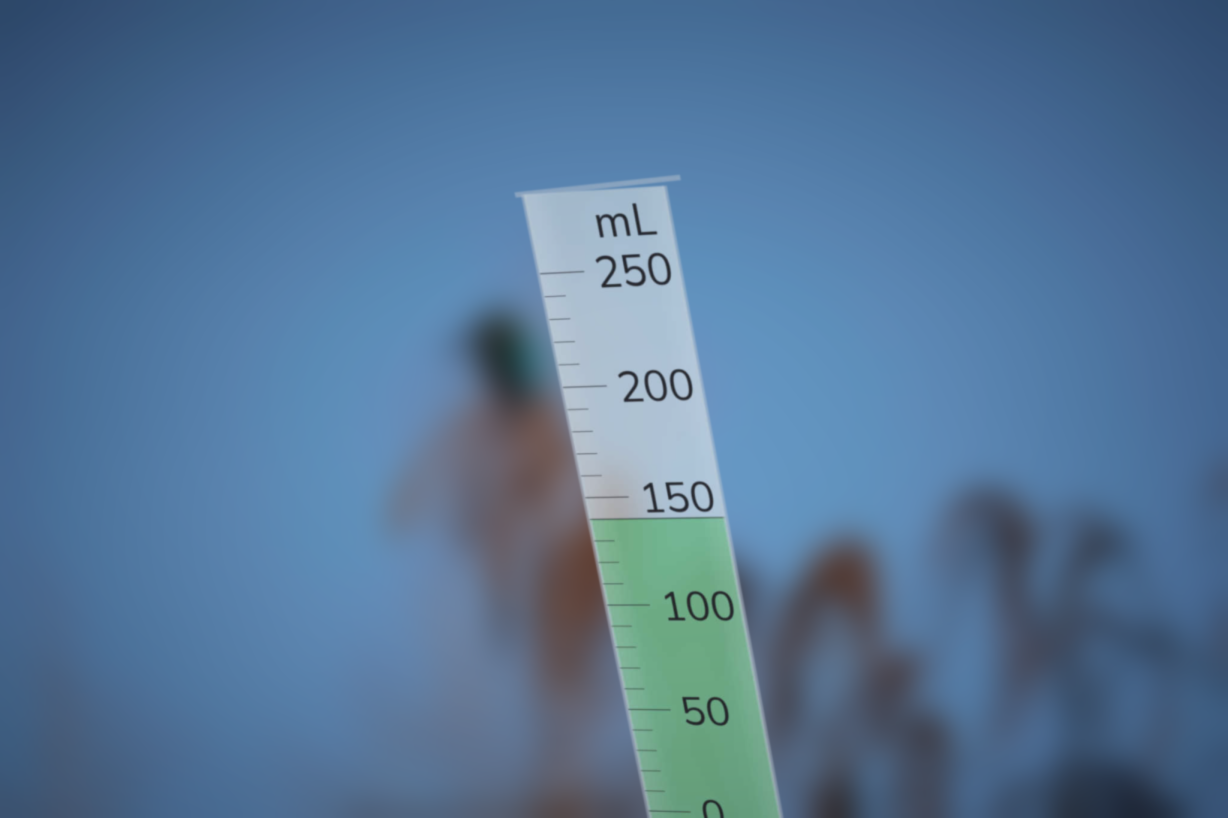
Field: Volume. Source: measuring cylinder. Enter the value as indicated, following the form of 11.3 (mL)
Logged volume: 140 (mL)
